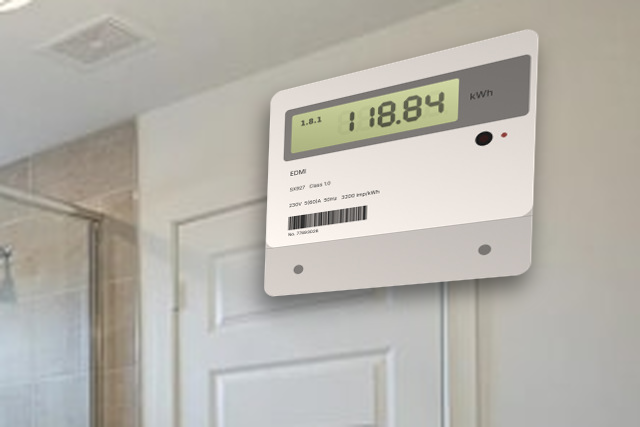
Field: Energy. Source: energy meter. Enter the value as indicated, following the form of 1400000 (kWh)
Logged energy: 118.84 (kWh)
